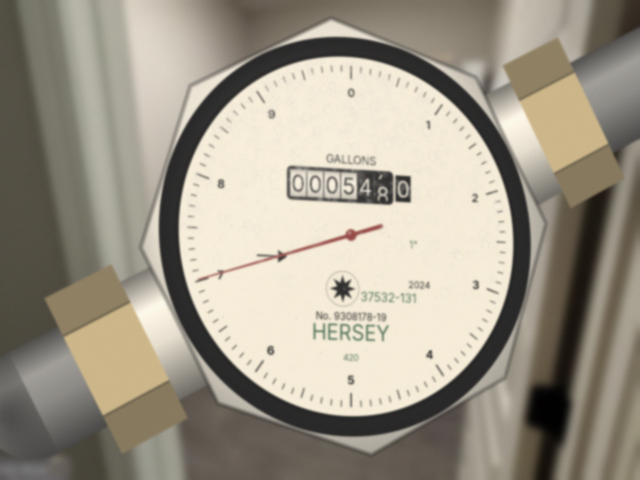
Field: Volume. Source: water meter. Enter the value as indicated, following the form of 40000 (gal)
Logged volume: 5477.0 (gal)
